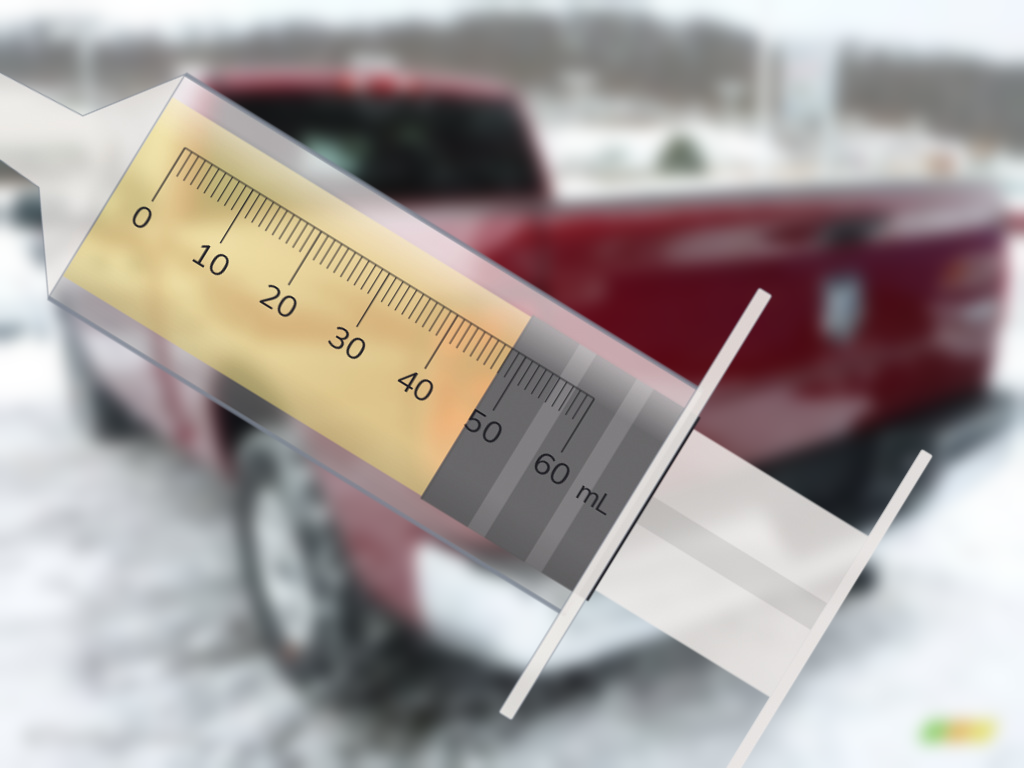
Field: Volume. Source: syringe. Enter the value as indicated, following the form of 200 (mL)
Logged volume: 48 (mL)
